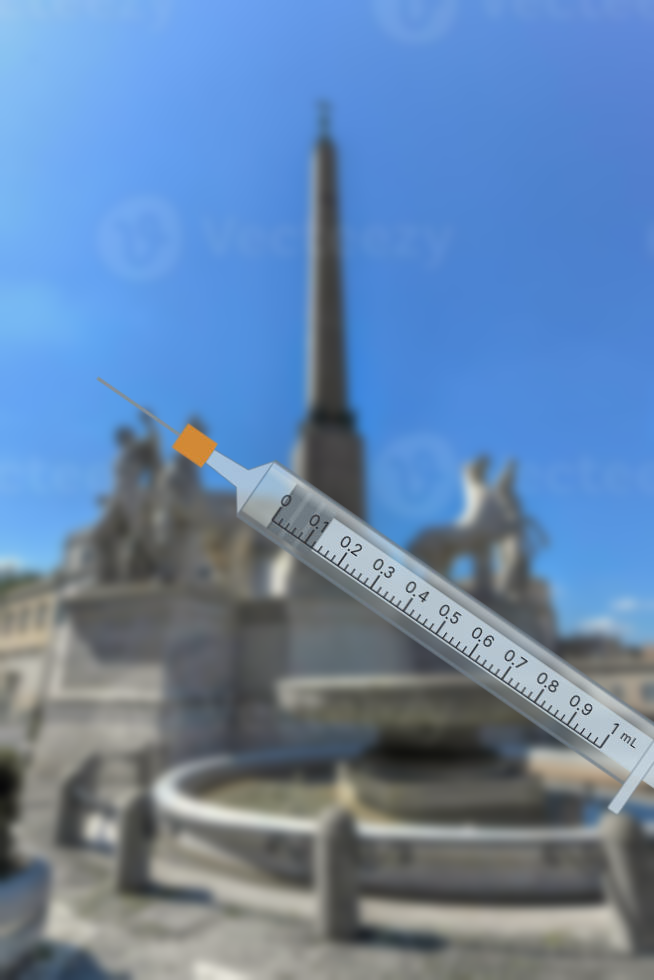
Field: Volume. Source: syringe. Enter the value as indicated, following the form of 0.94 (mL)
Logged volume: 0 (mL)
